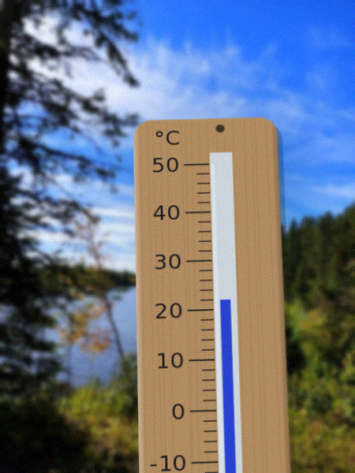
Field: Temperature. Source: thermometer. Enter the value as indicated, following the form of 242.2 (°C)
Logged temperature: 22 (°C)
